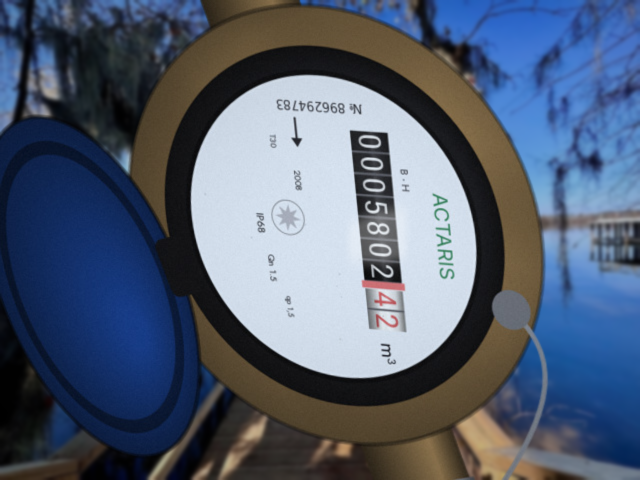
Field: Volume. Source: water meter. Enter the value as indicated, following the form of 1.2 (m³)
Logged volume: 5802.42 (m³)
